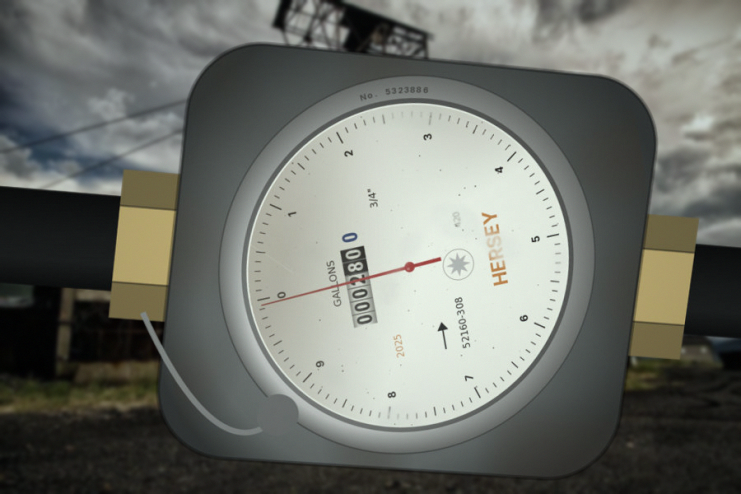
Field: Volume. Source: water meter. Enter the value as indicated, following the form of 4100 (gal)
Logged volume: 2799.9 (gal)
